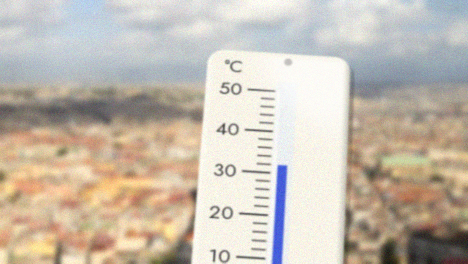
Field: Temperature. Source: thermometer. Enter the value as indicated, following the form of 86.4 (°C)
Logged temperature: 32 (°C)
